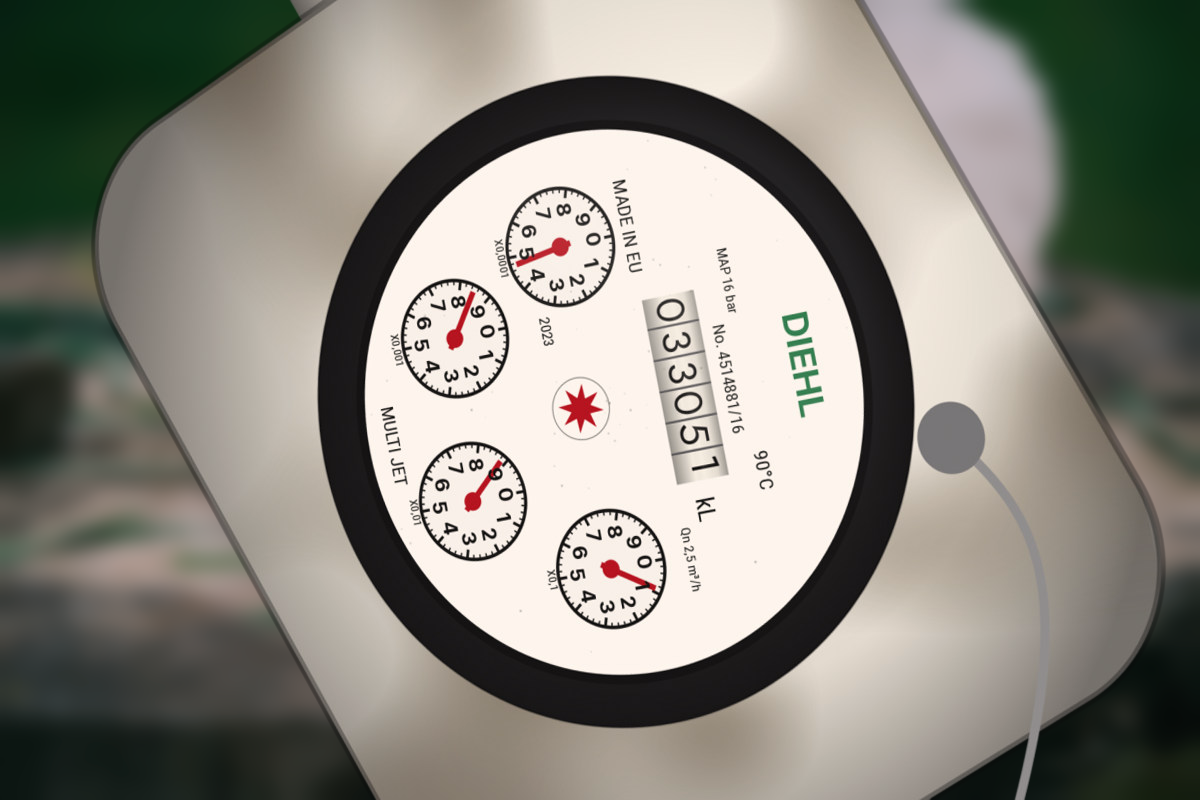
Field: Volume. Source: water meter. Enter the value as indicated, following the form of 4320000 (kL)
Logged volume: 33051.0884 (kL)
